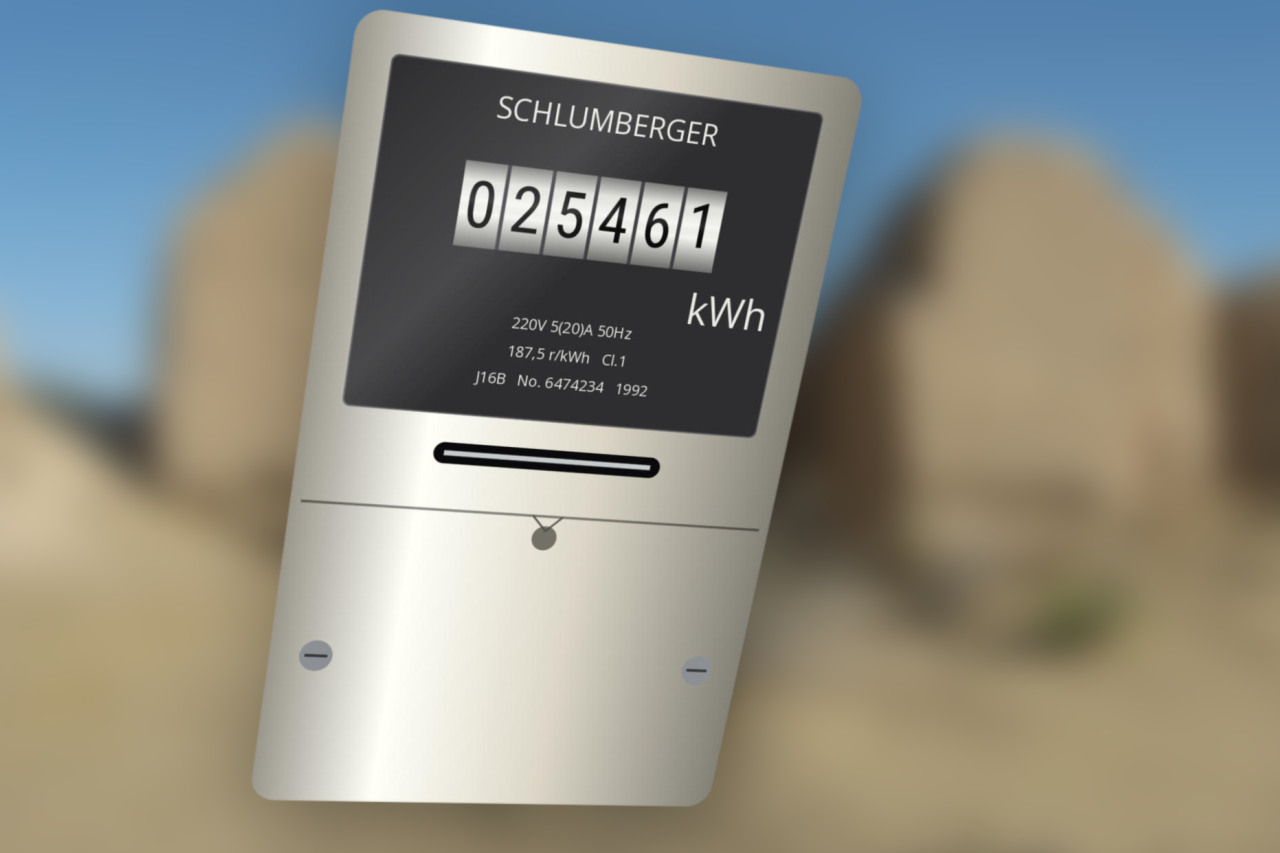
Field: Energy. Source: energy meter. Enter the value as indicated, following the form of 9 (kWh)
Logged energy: 25461 (kWh)
